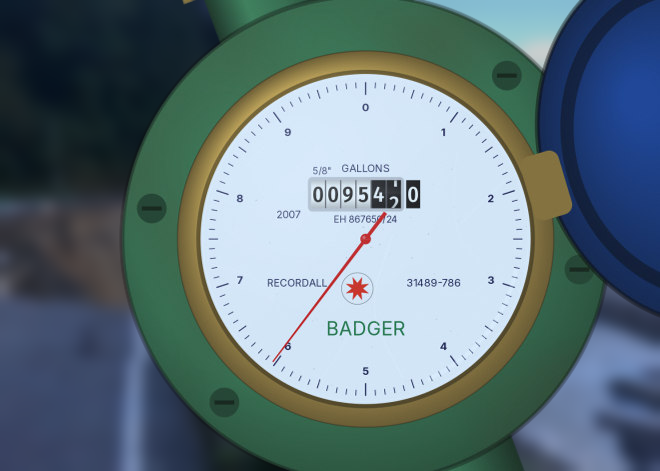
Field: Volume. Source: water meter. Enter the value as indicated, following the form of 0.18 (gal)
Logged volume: 95416.0 (gal)
